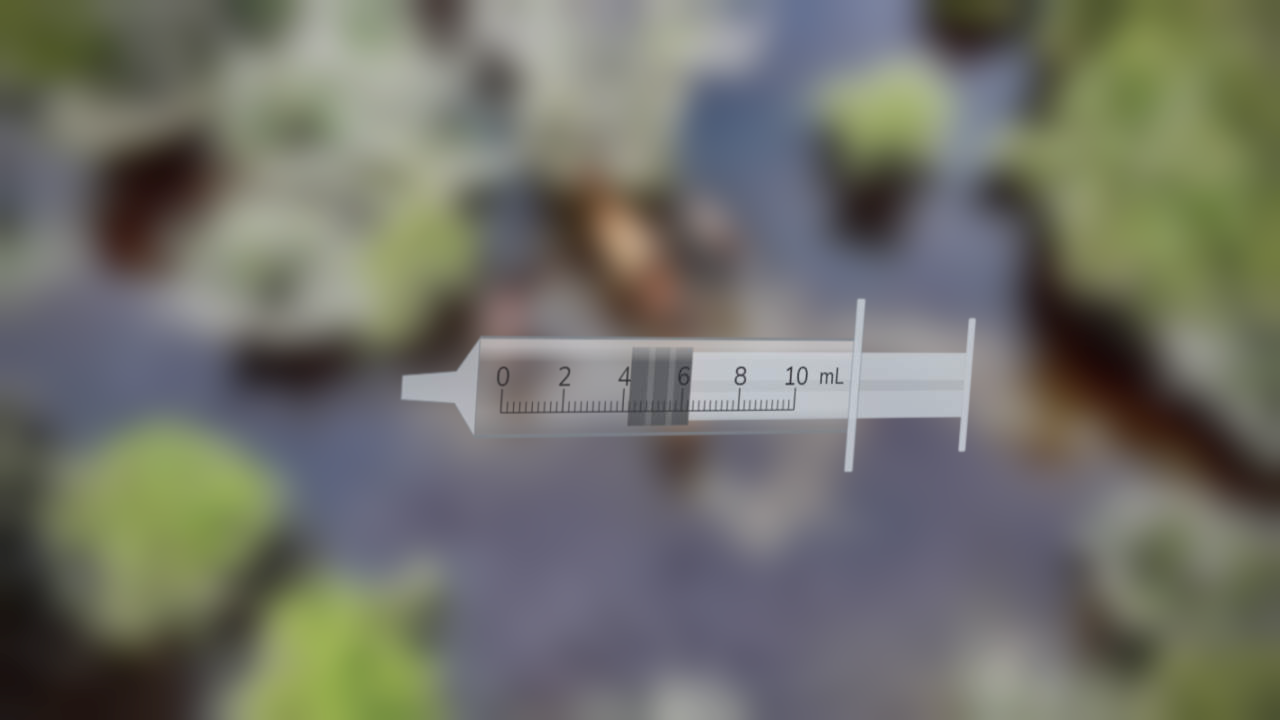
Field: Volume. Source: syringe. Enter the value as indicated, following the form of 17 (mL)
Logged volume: 4.2 (mL)
